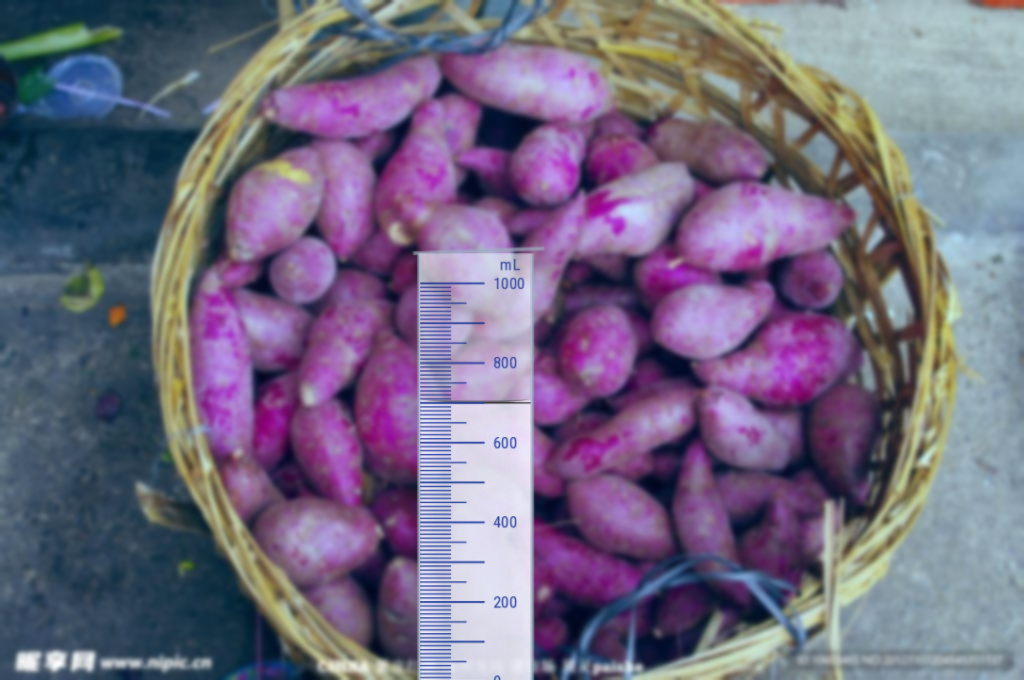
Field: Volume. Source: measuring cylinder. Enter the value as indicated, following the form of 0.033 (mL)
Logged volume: 700 (mL)
